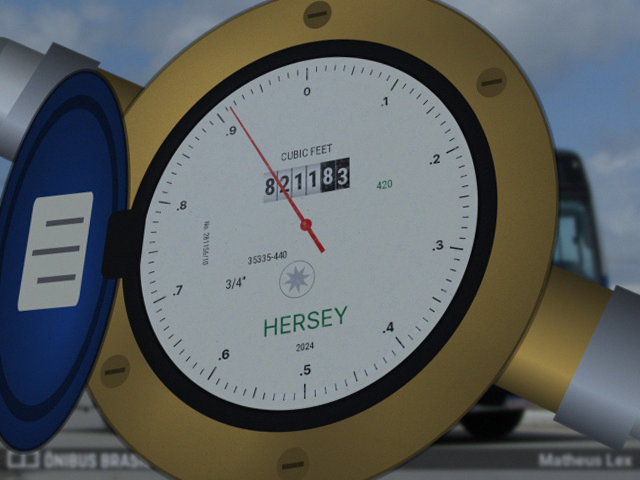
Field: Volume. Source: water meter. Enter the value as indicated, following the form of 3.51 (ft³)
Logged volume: 821182.91 (ft³)
